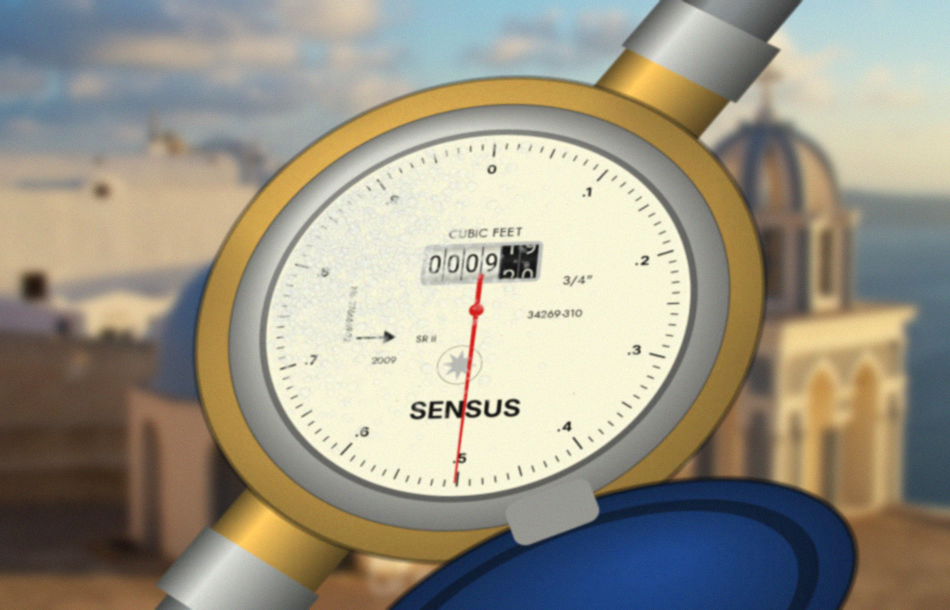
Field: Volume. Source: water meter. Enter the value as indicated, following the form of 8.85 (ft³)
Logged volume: 919.50 (ft³)
